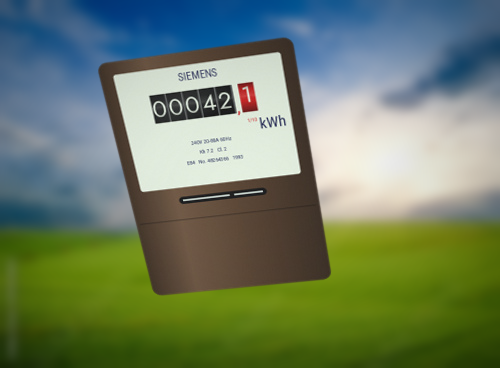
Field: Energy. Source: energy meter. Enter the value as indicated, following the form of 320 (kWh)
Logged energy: 42.1 (kWh)
